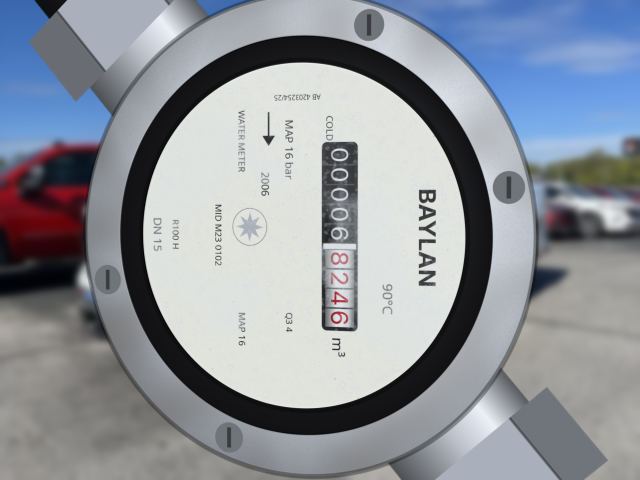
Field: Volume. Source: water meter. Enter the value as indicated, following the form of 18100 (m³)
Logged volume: 6.8246 (m³)
